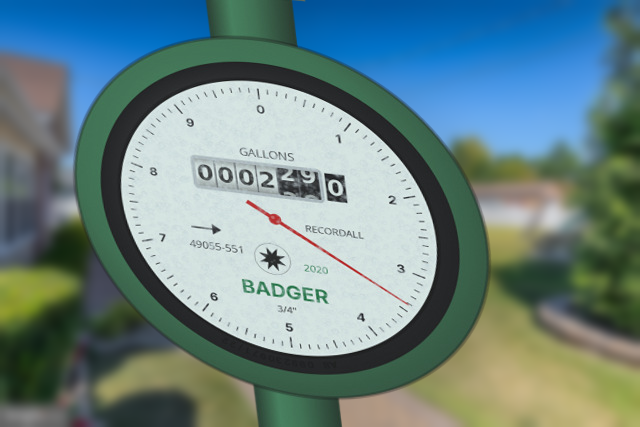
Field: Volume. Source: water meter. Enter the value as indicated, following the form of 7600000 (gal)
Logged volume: 2293.4 (gal)
